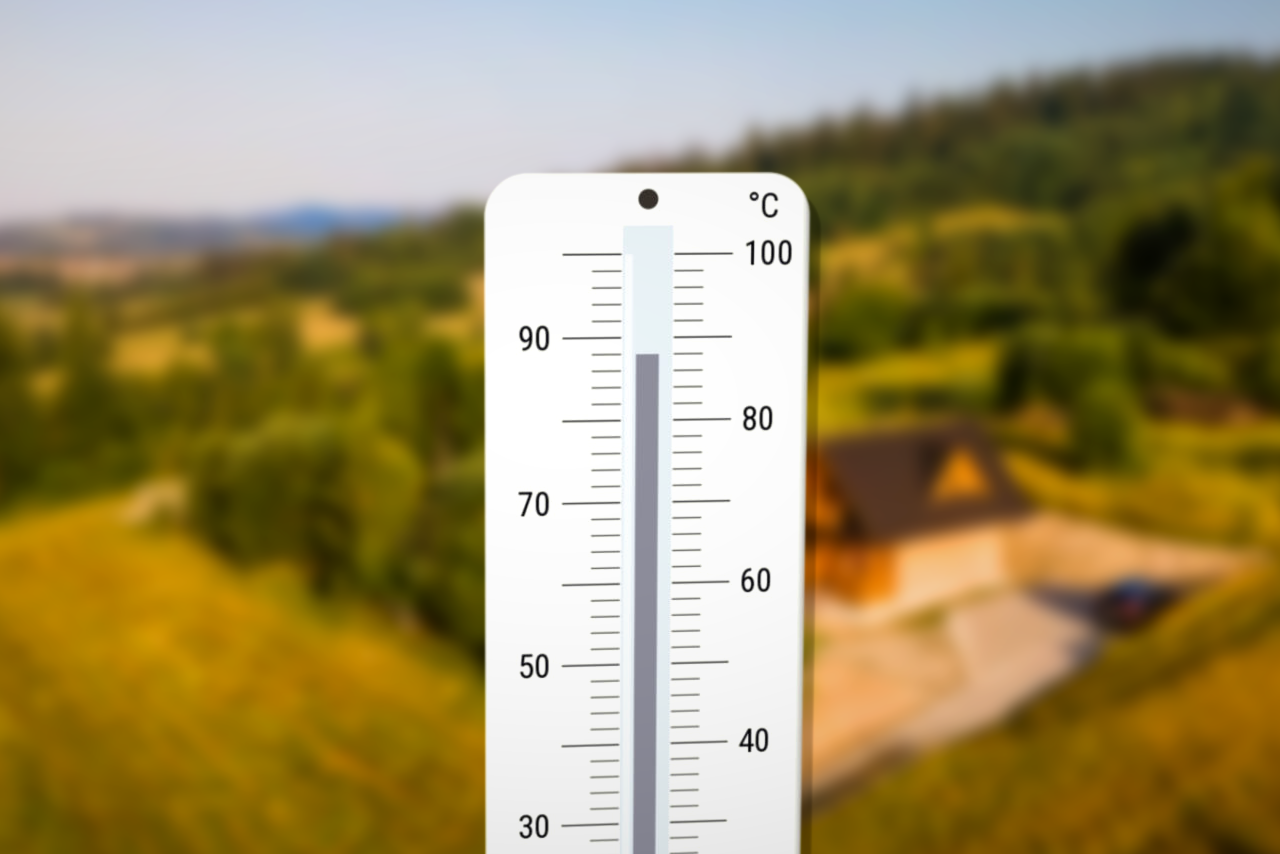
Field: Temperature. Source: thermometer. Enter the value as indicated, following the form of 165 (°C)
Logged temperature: 88 (°C)
